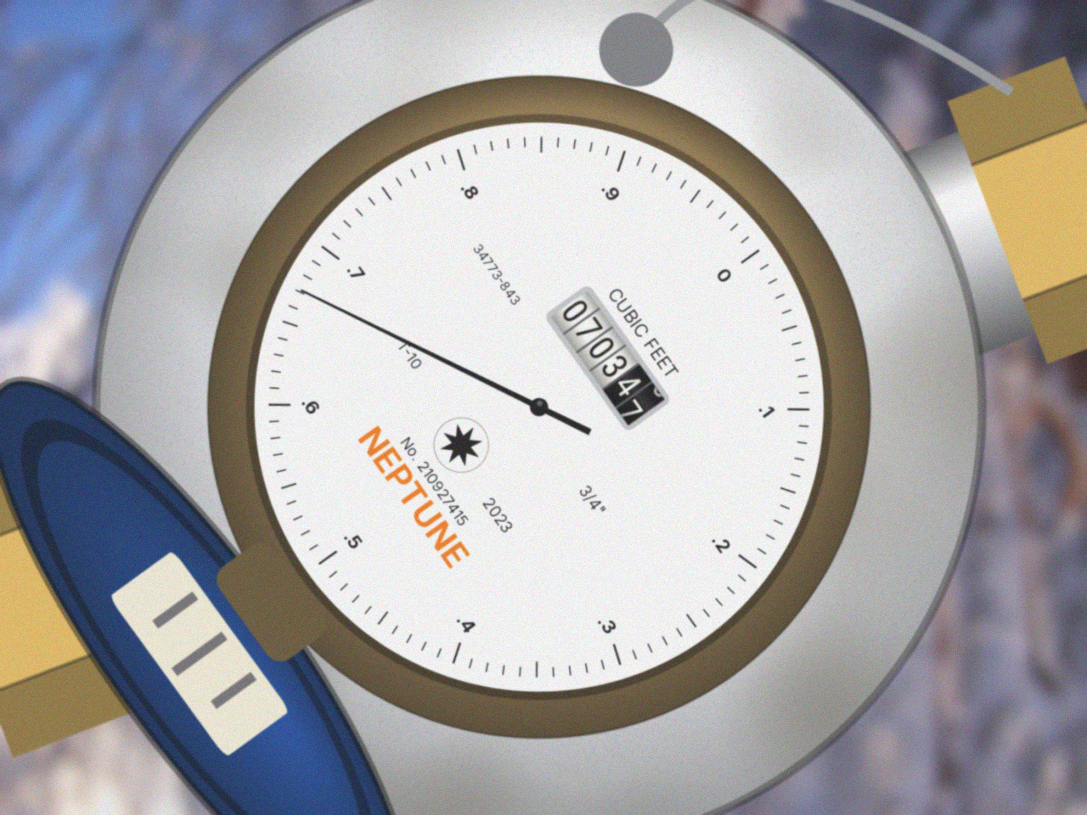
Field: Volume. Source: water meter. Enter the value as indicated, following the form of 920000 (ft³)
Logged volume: 70346.67 (ft³)
